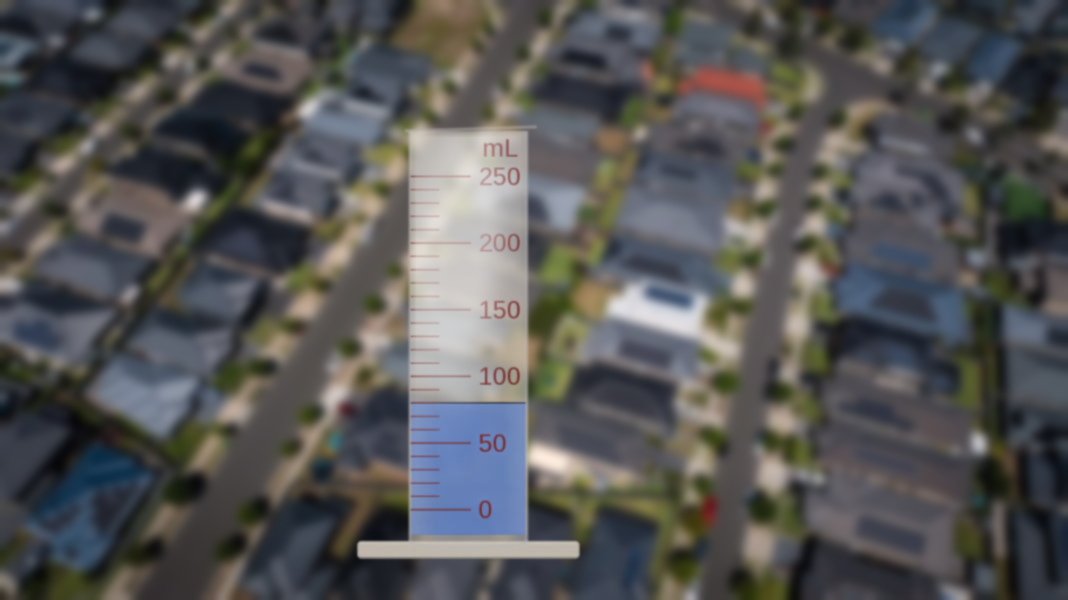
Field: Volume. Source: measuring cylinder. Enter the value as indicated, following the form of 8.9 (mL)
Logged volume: 80 (mL)
